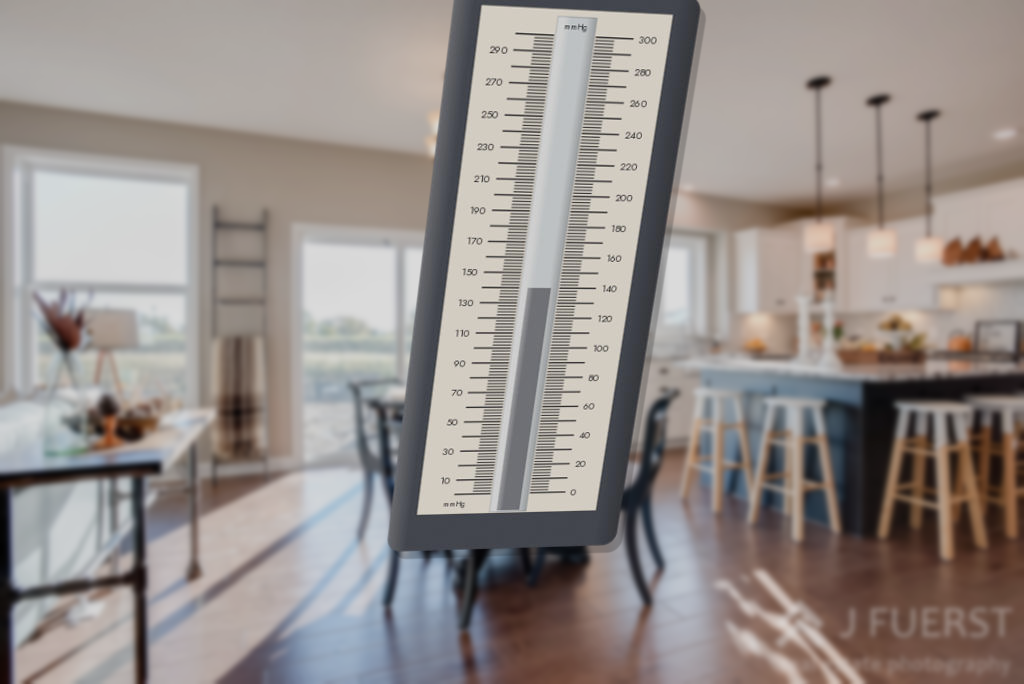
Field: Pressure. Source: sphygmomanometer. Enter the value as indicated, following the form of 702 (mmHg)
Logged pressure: 140 (mmHg)
